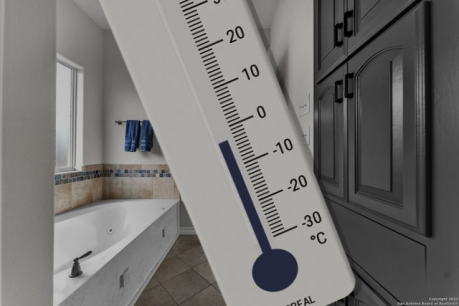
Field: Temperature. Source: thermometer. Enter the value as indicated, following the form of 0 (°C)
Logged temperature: -3 (°C)
